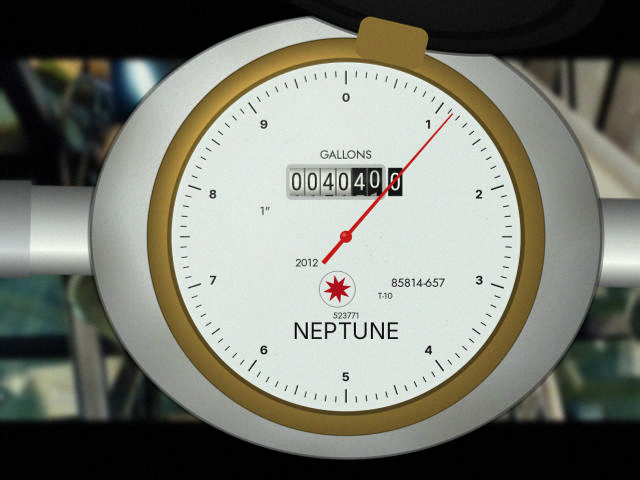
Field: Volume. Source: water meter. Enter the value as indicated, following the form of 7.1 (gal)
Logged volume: 40401.1 (gal)
